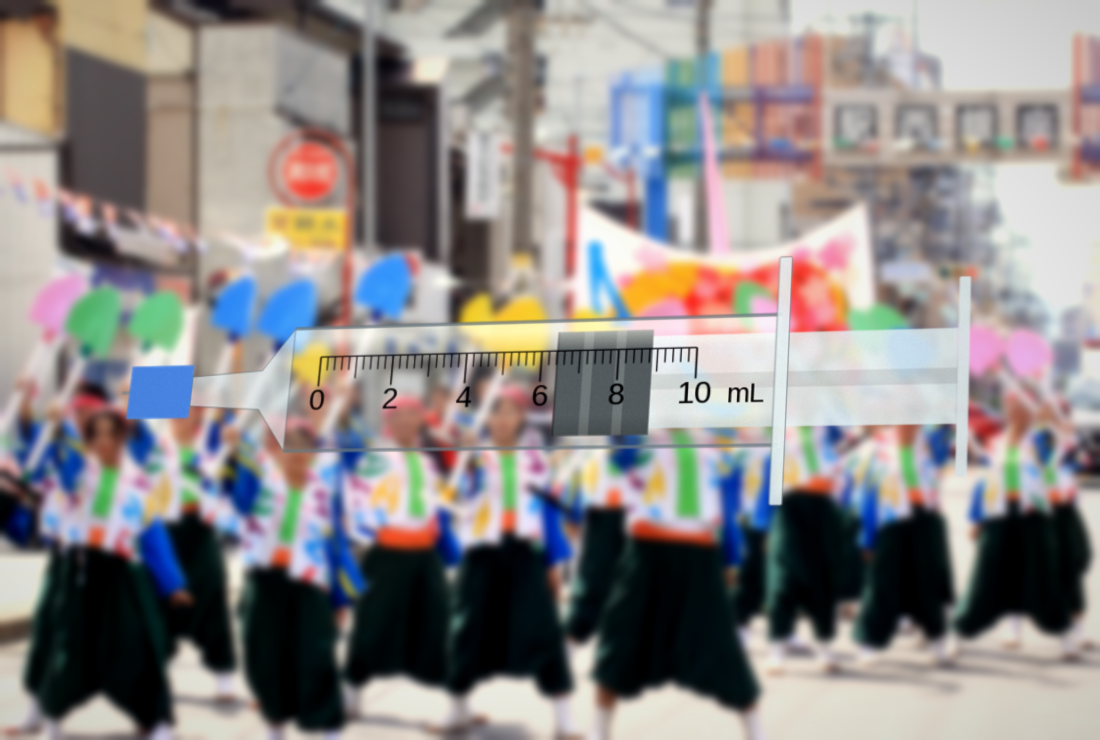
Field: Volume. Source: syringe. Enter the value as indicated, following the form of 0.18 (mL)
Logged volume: 6.4 (mL)
